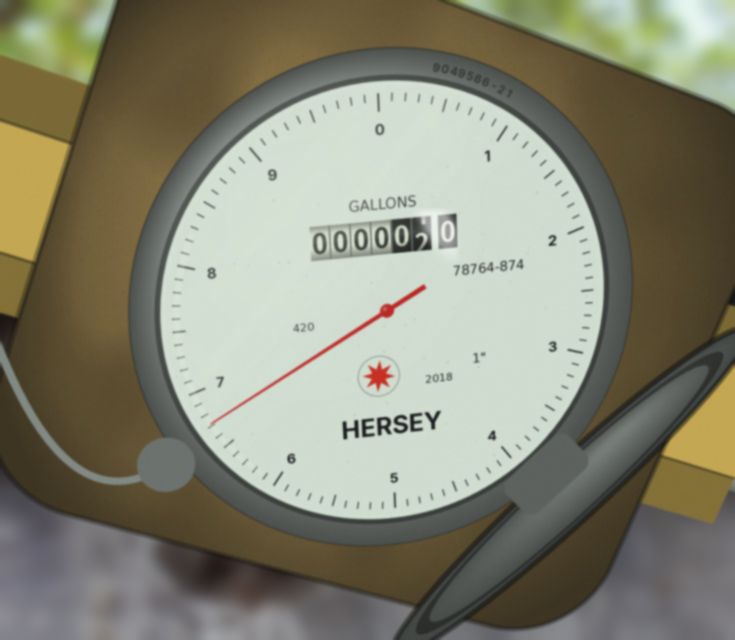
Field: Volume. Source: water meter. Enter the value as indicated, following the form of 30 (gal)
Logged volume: 16.7 (gal)
